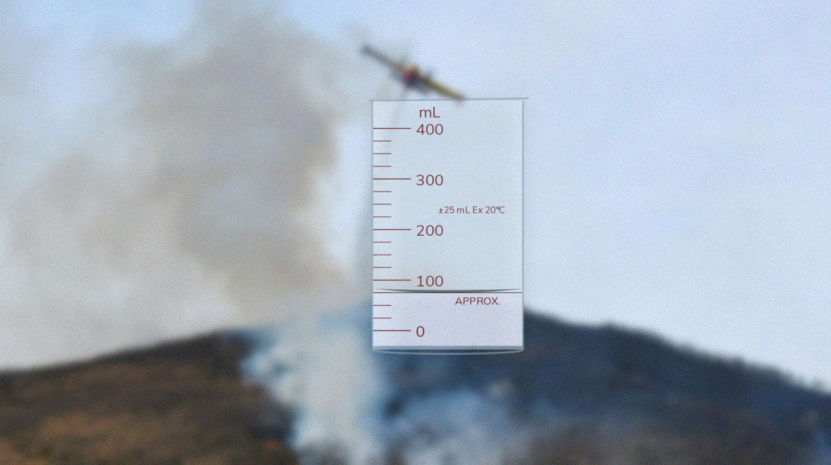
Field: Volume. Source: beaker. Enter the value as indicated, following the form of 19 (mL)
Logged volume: 75 (mL)
